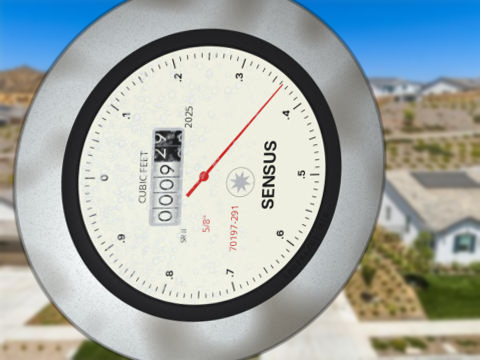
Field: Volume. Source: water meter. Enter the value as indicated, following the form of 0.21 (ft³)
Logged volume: 929.36 (ft³)
